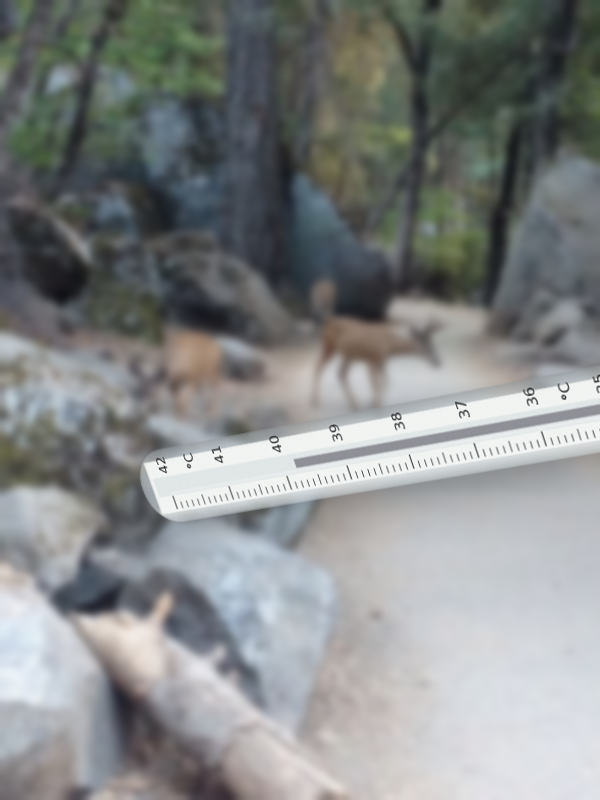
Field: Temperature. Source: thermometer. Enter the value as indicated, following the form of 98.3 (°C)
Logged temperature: 39.8 (°C)
